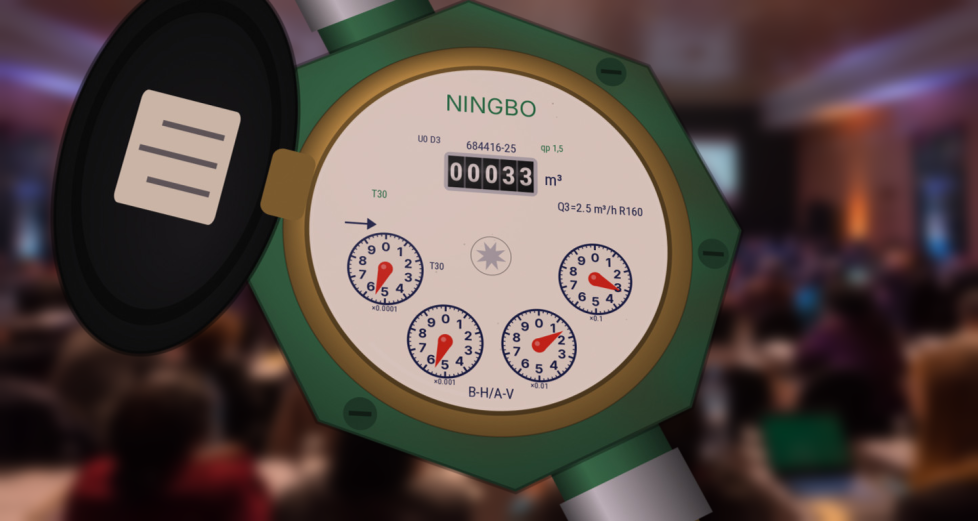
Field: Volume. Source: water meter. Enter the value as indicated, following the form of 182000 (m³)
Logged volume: 33.3155 (m³)
